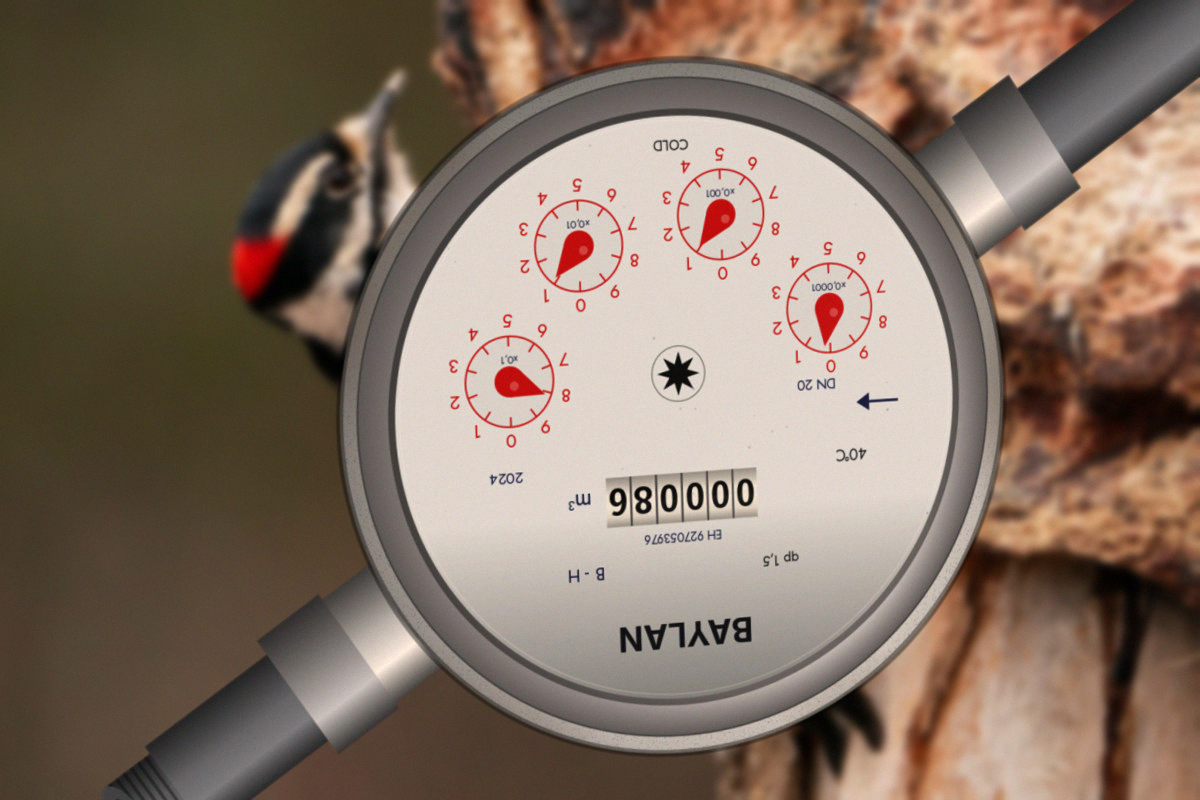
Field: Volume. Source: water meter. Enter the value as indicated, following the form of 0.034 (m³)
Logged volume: 86.8110 (m³)
